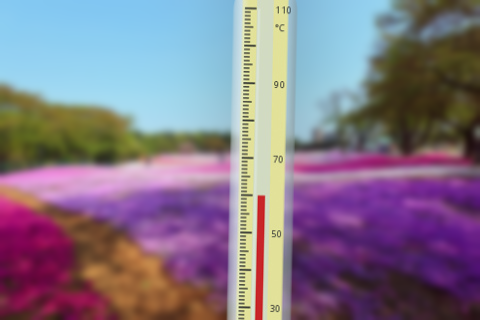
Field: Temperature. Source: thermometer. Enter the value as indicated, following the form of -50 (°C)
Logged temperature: 60 (°C)
